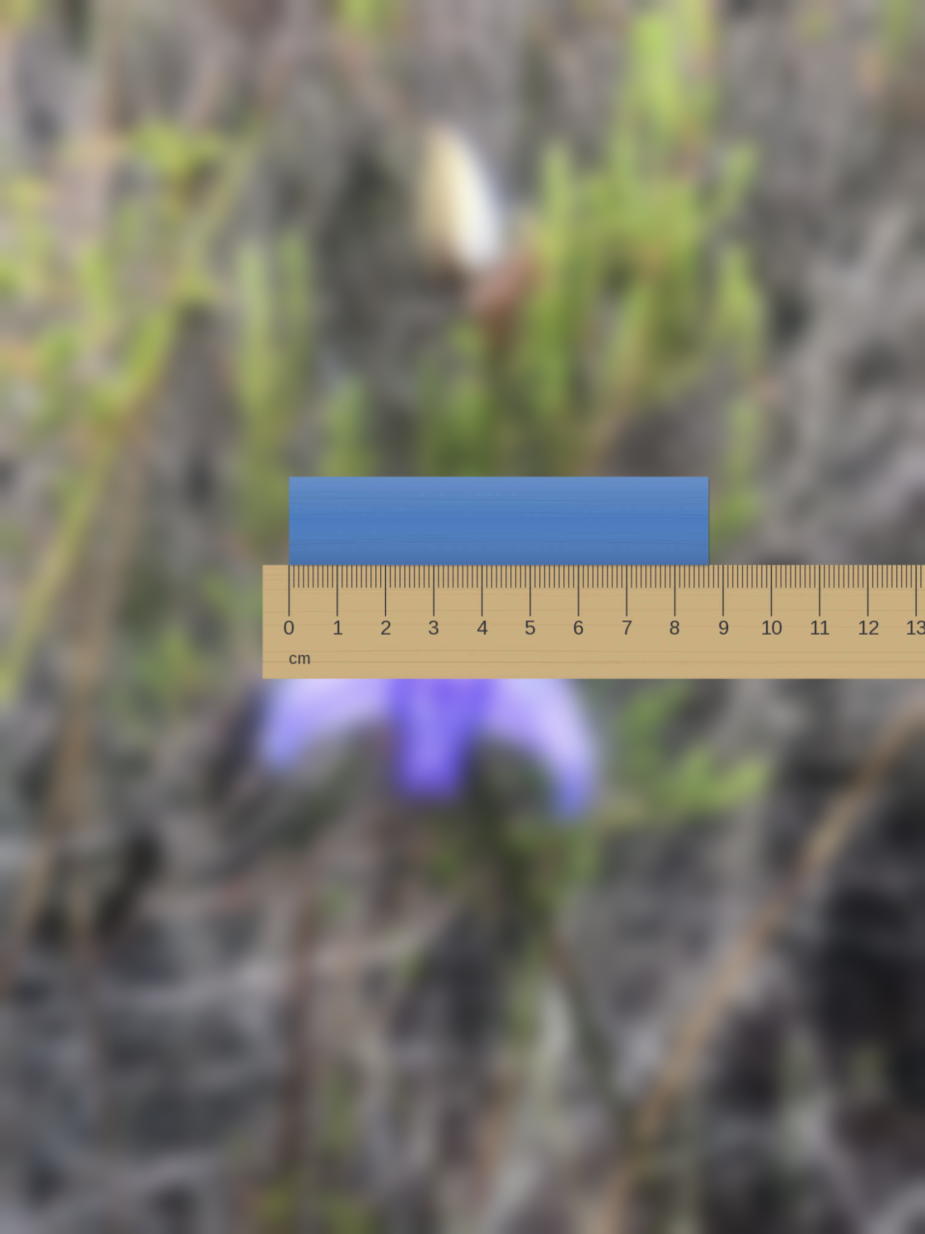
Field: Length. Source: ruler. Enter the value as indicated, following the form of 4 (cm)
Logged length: 8.7 (cm)
